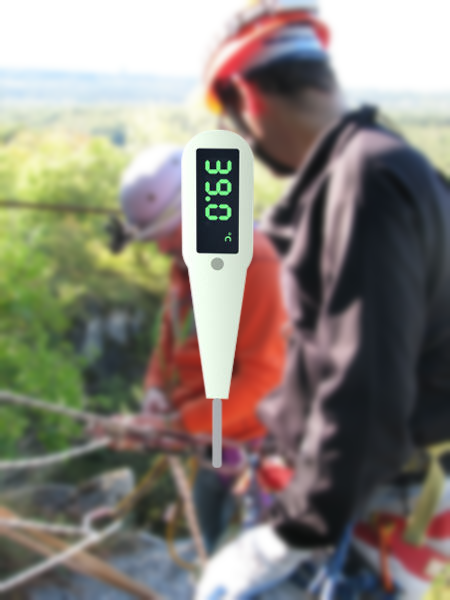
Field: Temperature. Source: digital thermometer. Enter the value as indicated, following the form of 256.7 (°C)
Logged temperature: 39.0 (°C)
